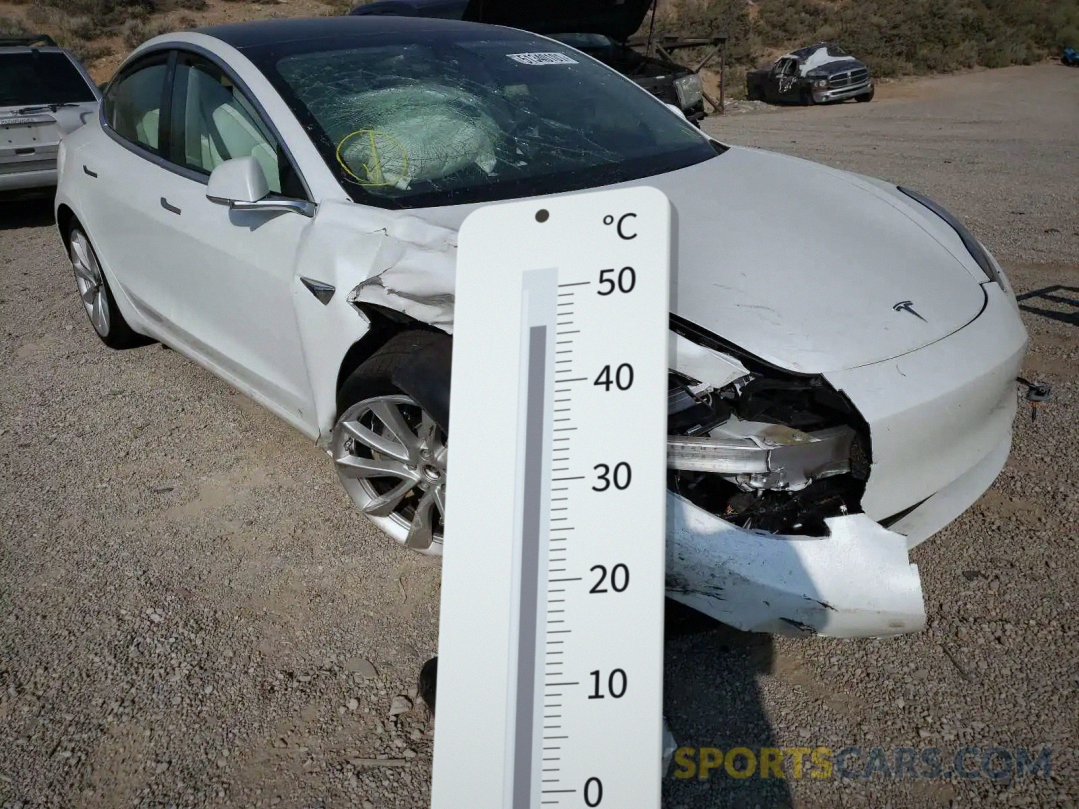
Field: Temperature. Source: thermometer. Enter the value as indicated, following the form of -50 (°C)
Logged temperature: 46 (°C)
